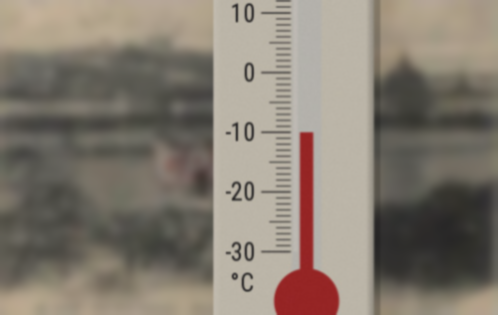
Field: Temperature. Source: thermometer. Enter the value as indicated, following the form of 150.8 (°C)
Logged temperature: -10 (°C)
